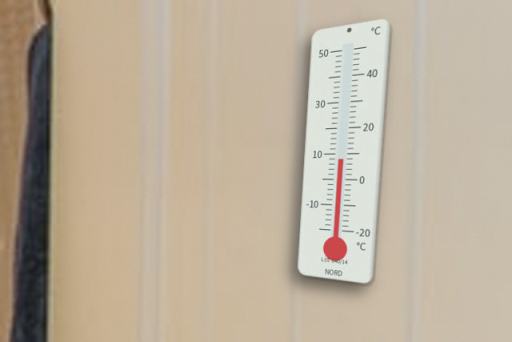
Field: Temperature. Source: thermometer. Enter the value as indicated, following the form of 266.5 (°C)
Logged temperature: 8 (°C)
